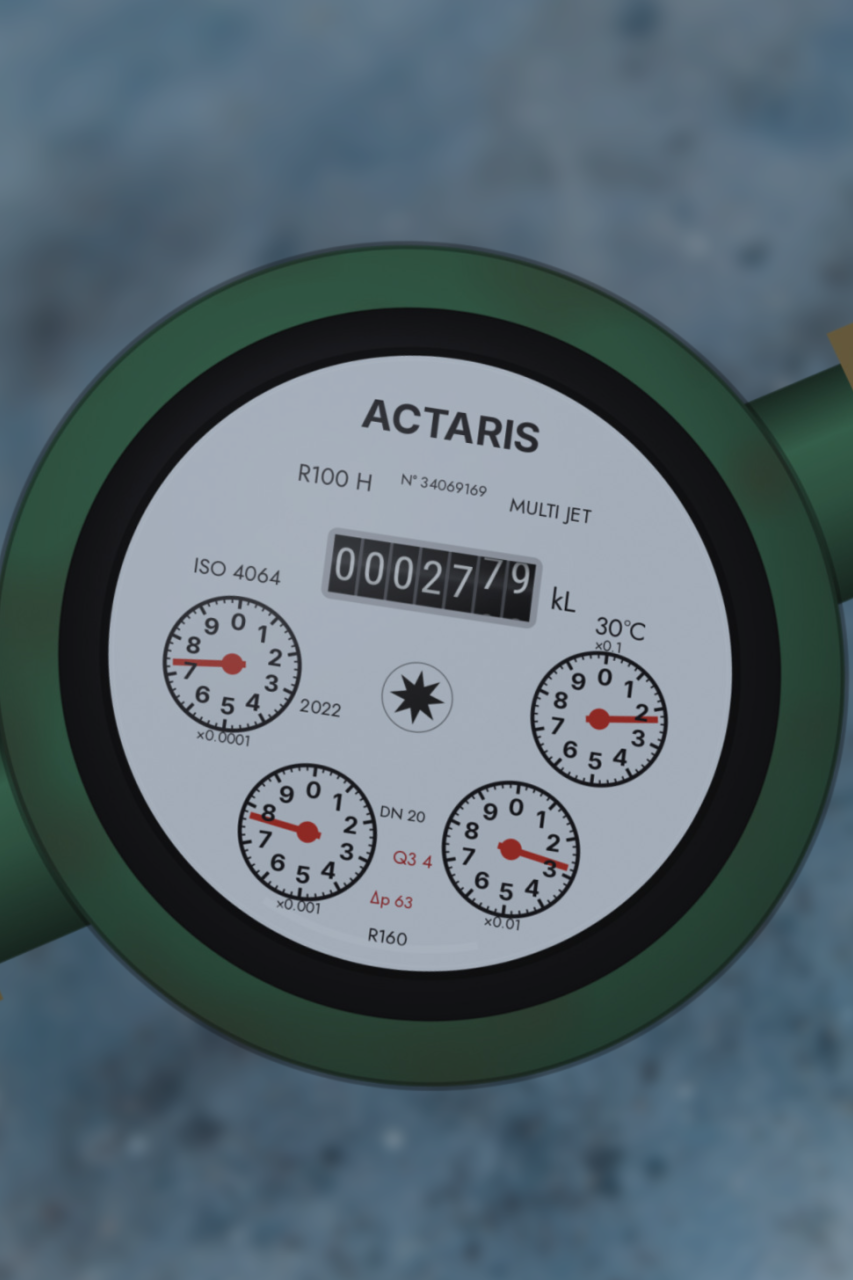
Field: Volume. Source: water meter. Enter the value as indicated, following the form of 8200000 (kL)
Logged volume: 2779.2277 (kL)
